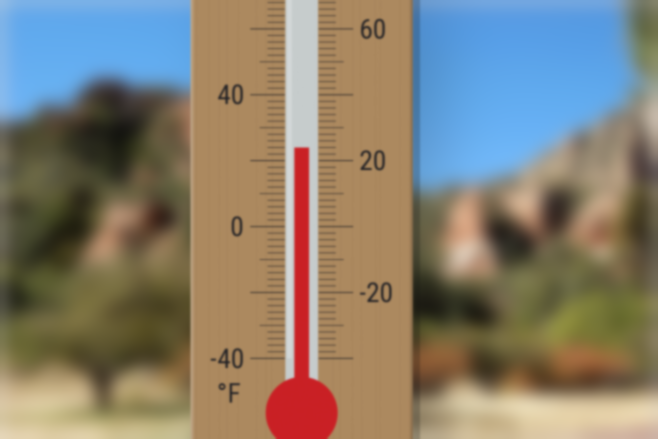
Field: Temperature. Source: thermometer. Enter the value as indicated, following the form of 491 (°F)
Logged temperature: 24 (°F)
